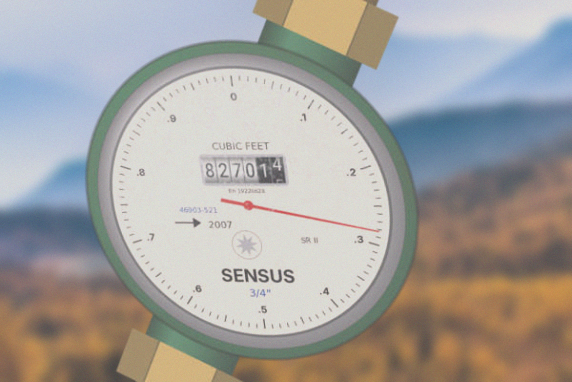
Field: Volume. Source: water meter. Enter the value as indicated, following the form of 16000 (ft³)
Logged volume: 827014.28 (ft³)
